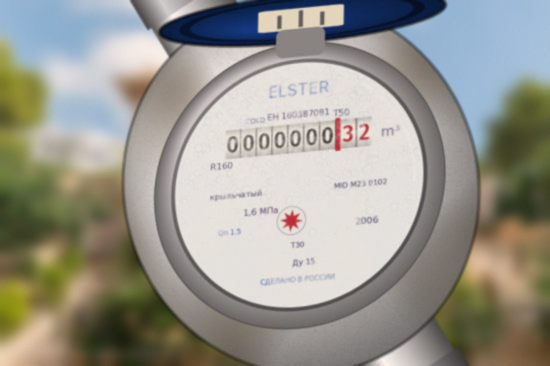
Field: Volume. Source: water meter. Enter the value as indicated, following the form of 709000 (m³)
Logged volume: 0.32 (m³)
